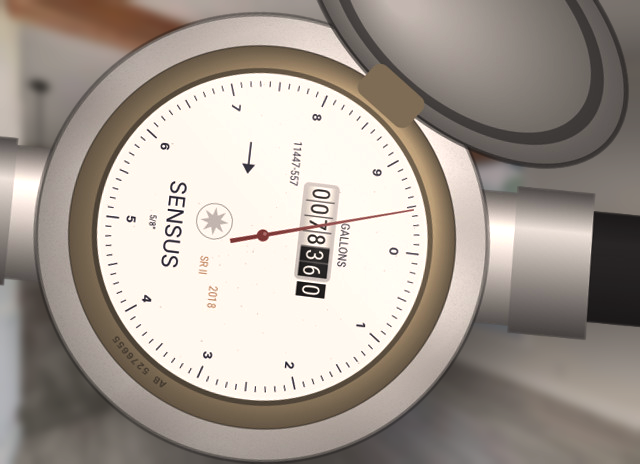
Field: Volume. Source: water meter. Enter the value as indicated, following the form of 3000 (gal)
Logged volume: 78359.5 (gal)
